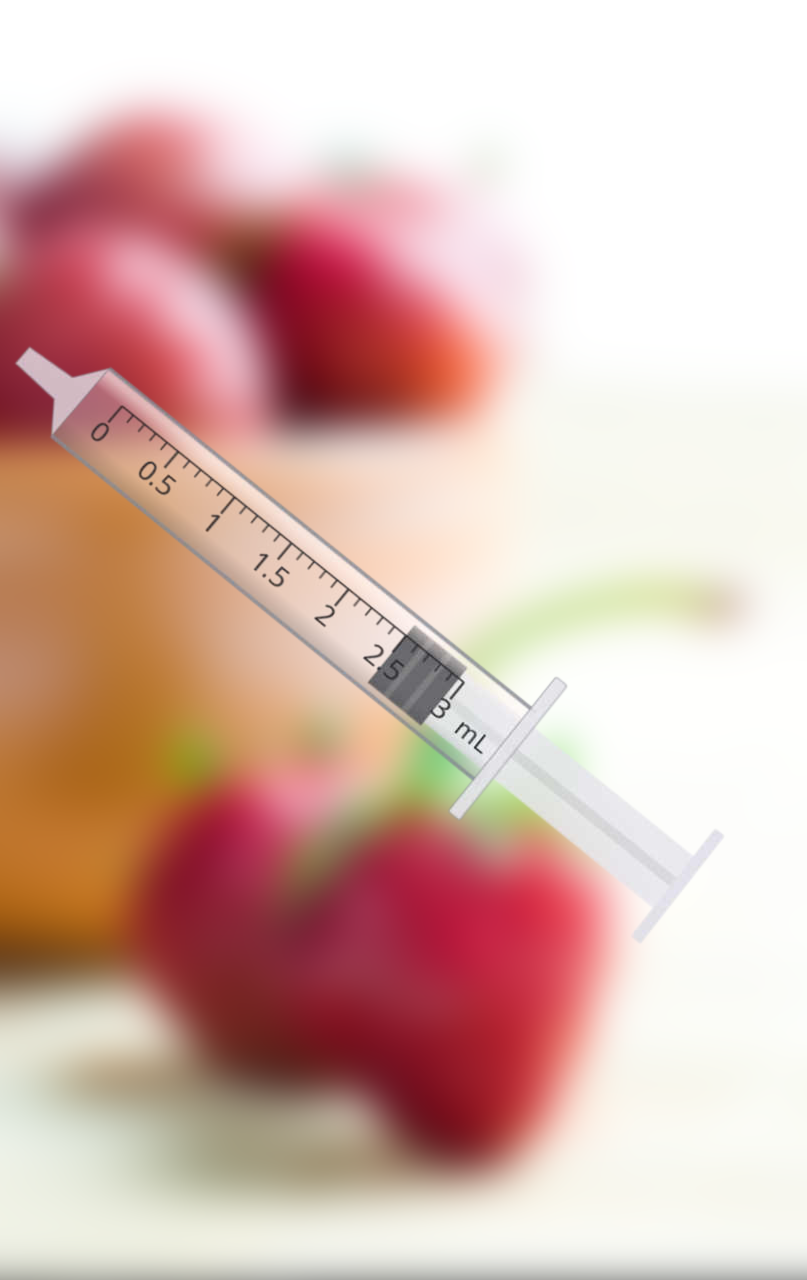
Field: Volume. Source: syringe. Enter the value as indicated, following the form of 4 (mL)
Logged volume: 2.5 (mL)
